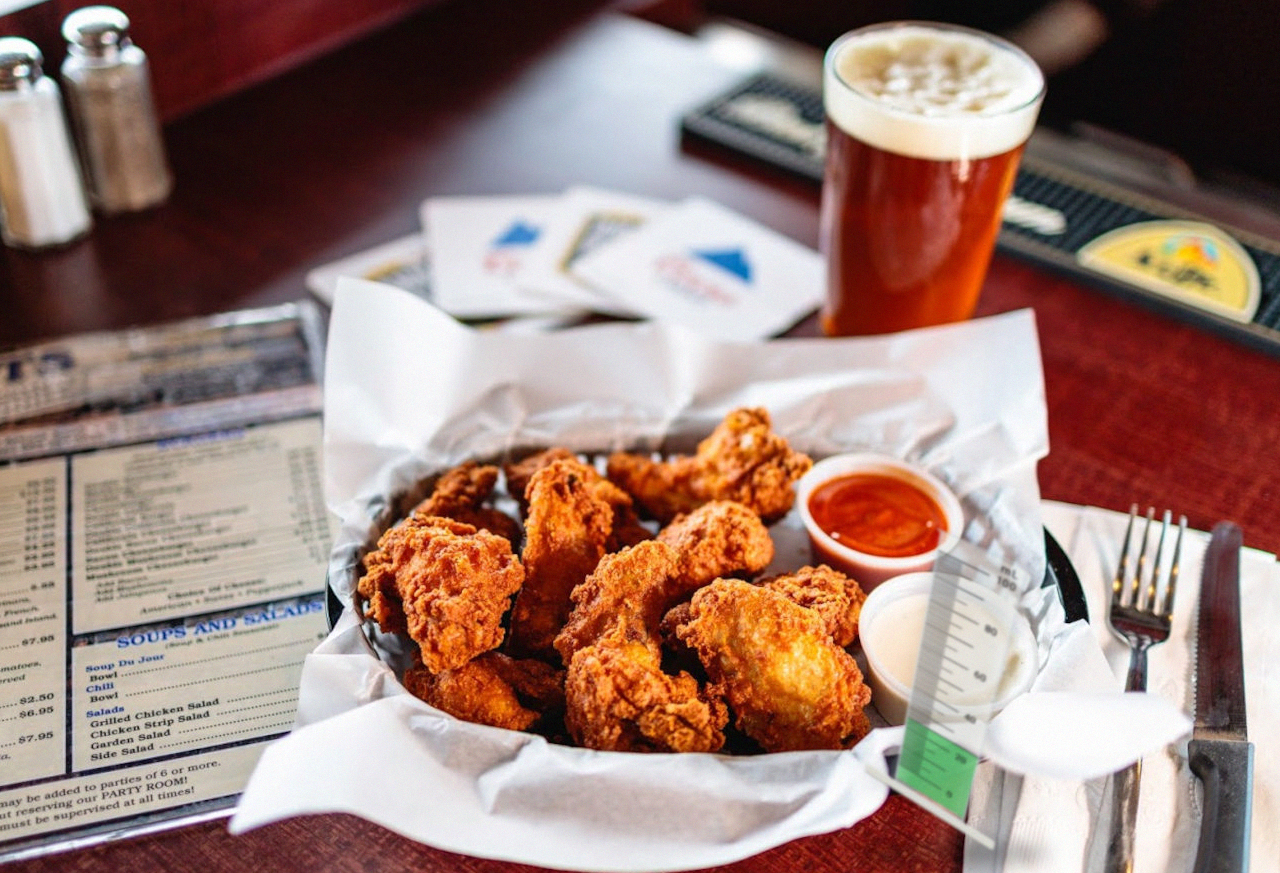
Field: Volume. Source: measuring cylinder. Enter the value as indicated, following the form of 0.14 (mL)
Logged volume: 25 (mL)
